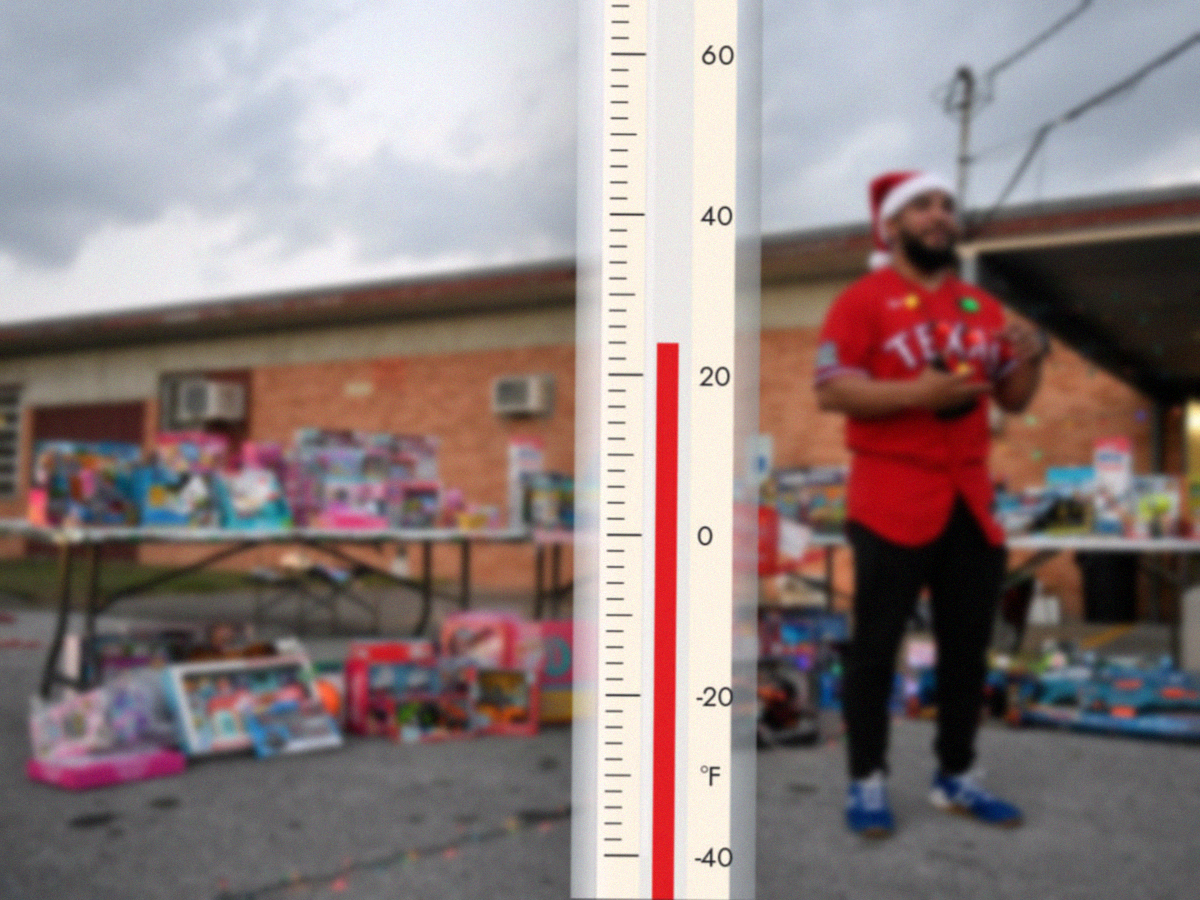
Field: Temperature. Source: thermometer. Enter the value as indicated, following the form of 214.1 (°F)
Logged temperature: 24 (°F)
